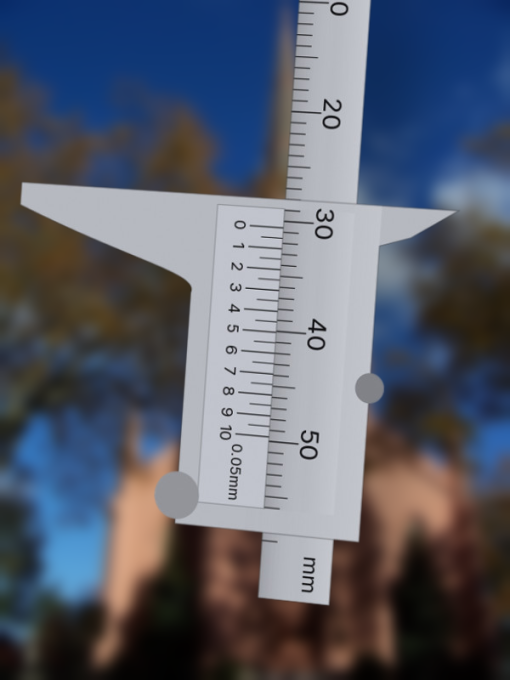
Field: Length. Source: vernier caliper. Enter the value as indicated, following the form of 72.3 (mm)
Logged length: 30.6 (mm)
